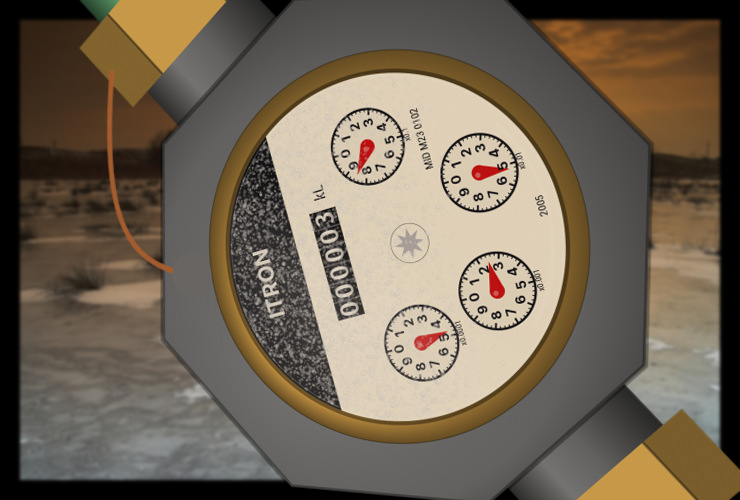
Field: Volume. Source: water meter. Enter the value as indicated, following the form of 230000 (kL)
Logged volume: 3.8524 (kL)
